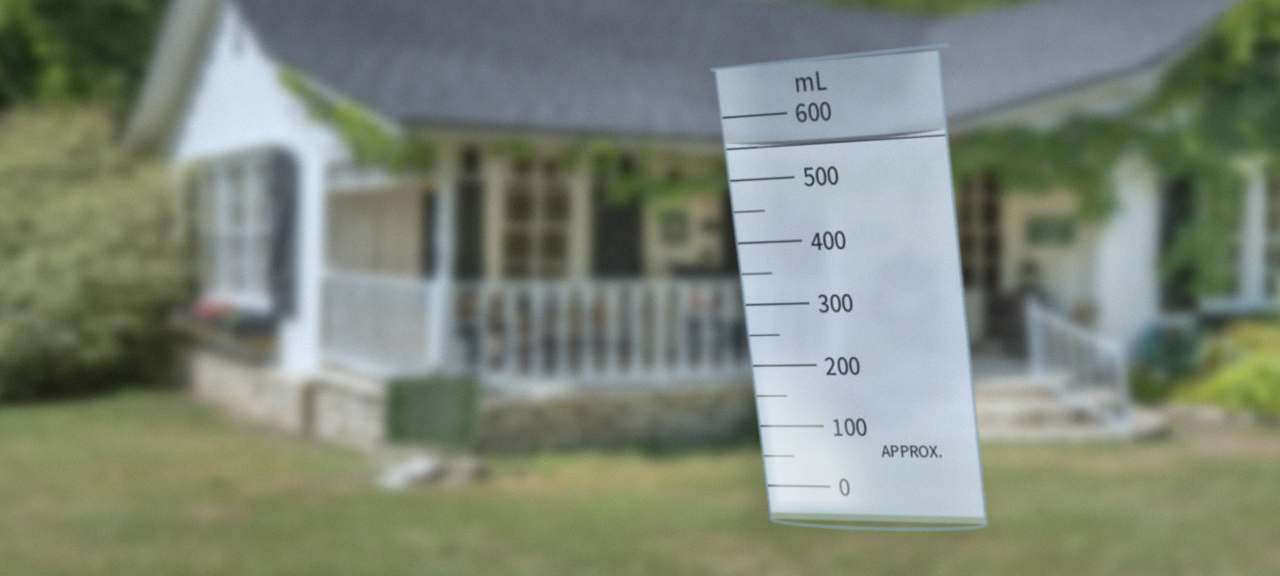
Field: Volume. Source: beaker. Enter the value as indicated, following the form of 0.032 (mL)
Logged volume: 550 (mL)
